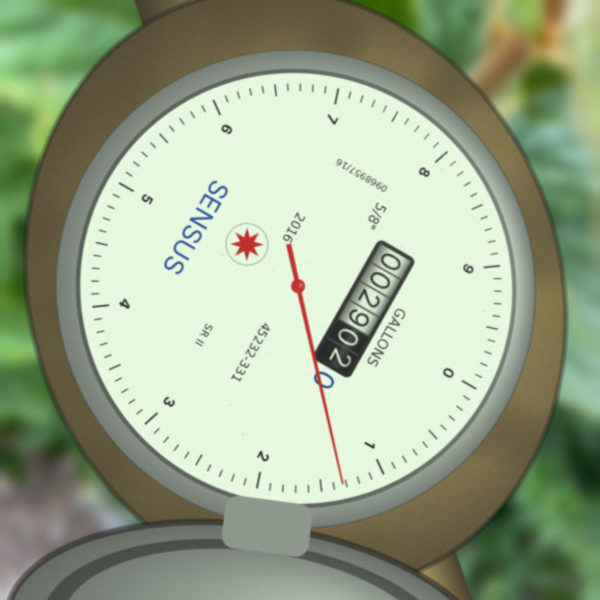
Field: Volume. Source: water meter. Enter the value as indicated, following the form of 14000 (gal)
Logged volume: 29021.3 (gal)
